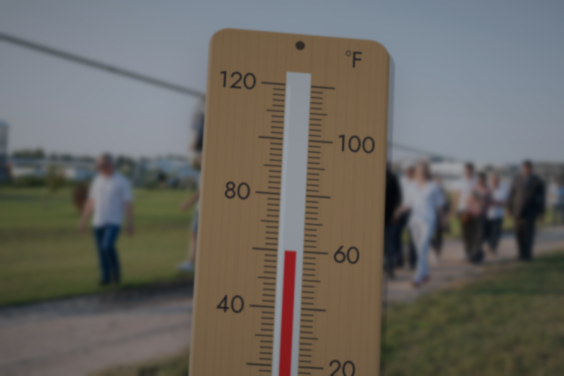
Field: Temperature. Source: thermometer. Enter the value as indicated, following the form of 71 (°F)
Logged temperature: 60 (°F)
